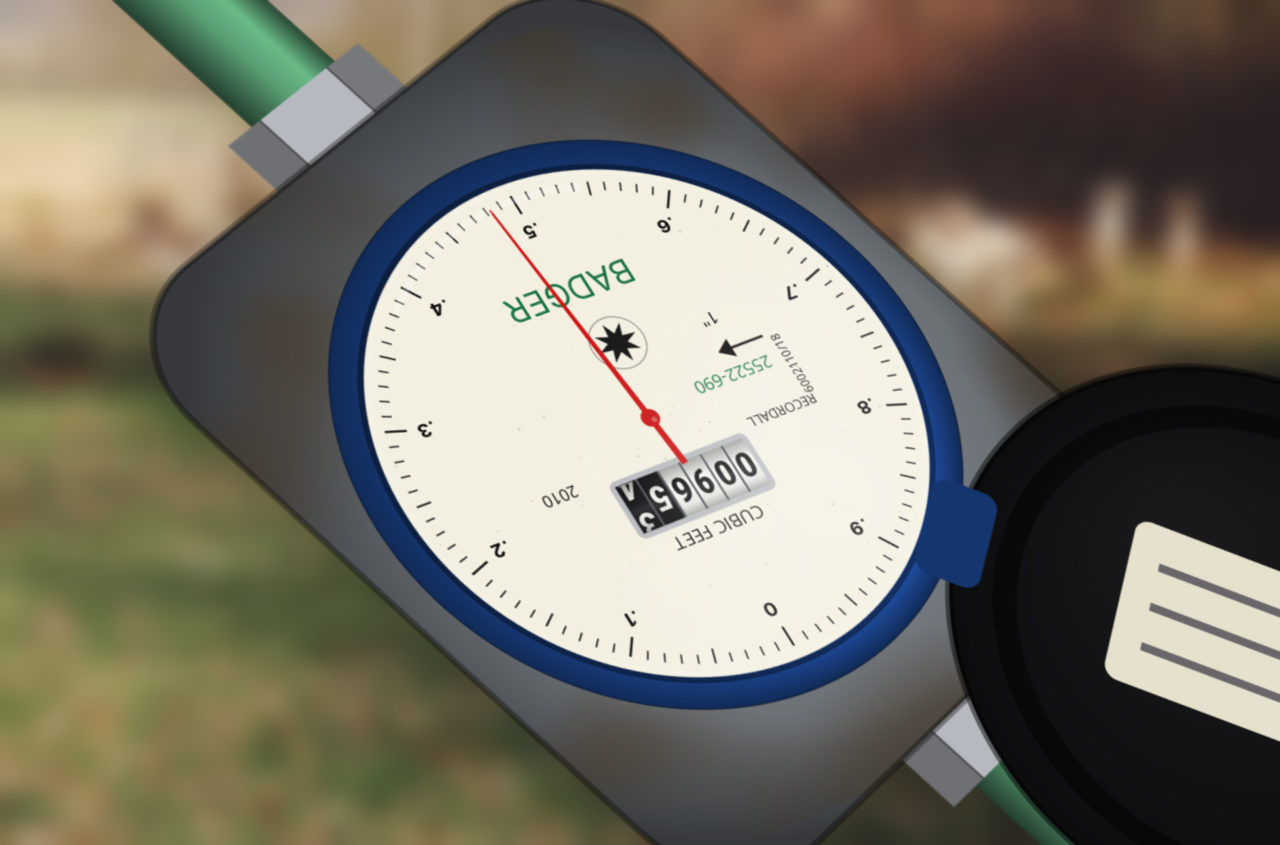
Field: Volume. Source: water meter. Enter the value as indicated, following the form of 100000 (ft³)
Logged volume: 9653.48 (ft³)
